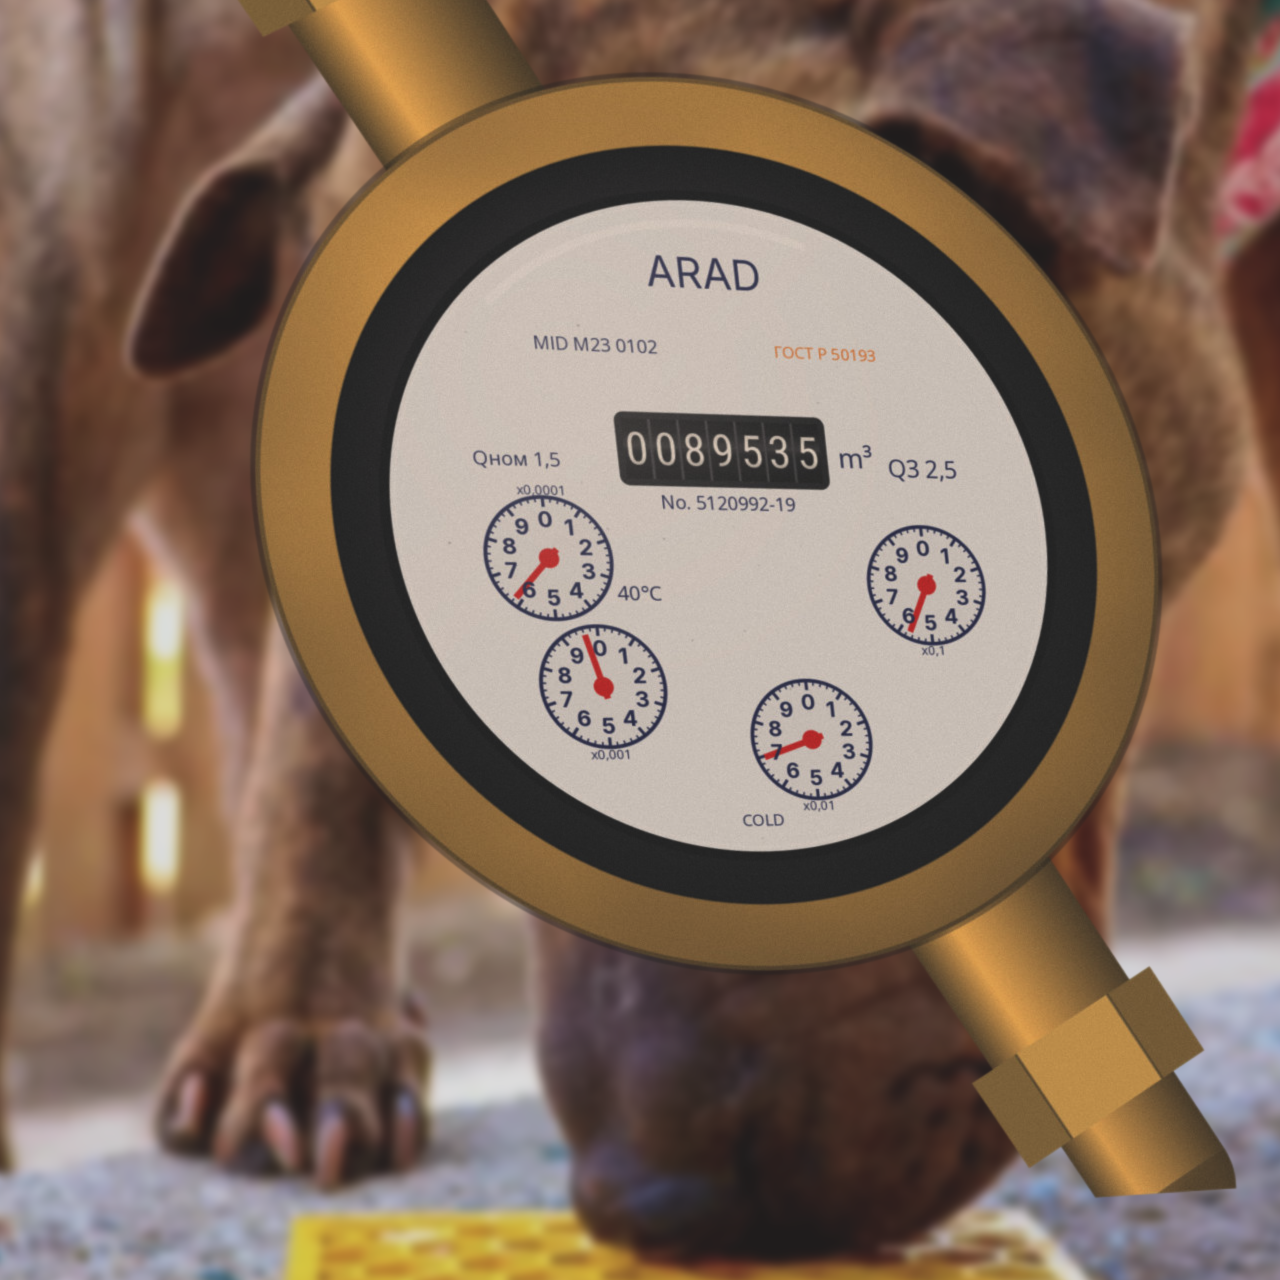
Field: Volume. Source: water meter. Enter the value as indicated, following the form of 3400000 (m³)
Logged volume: 89535.5696 (m³)
